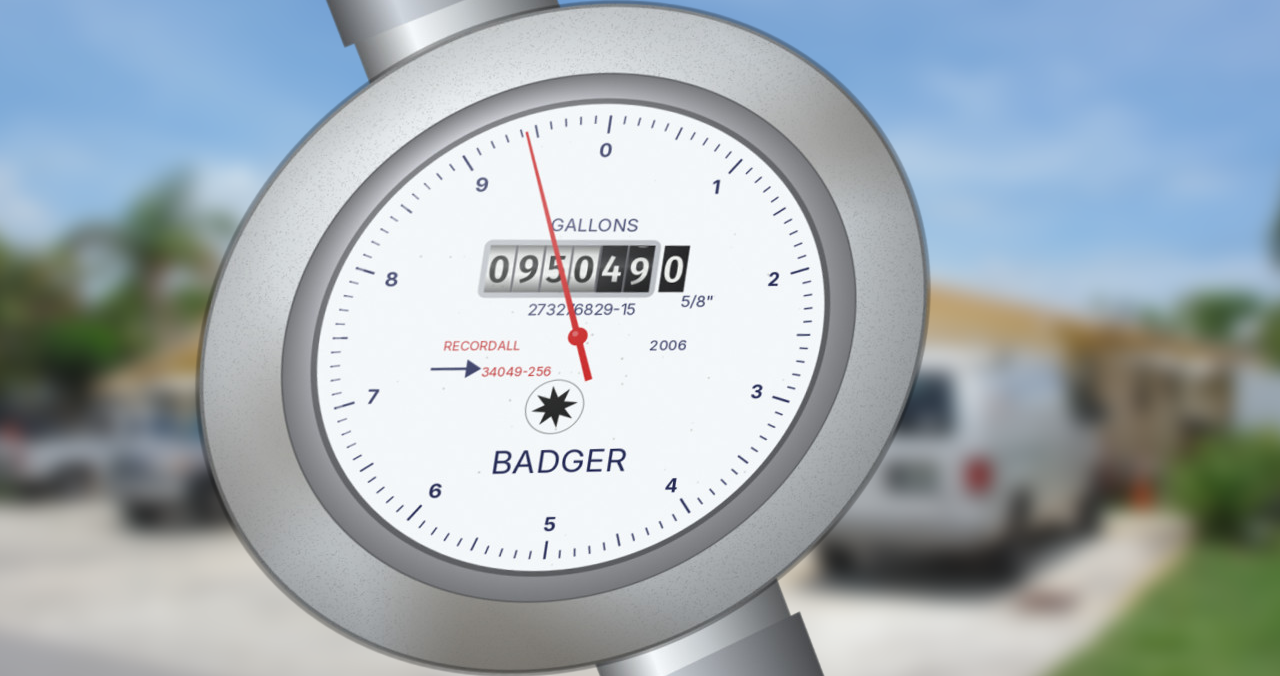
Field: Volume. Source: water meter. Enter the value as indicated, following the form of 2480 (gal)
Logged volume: 950489.4 (gal)
